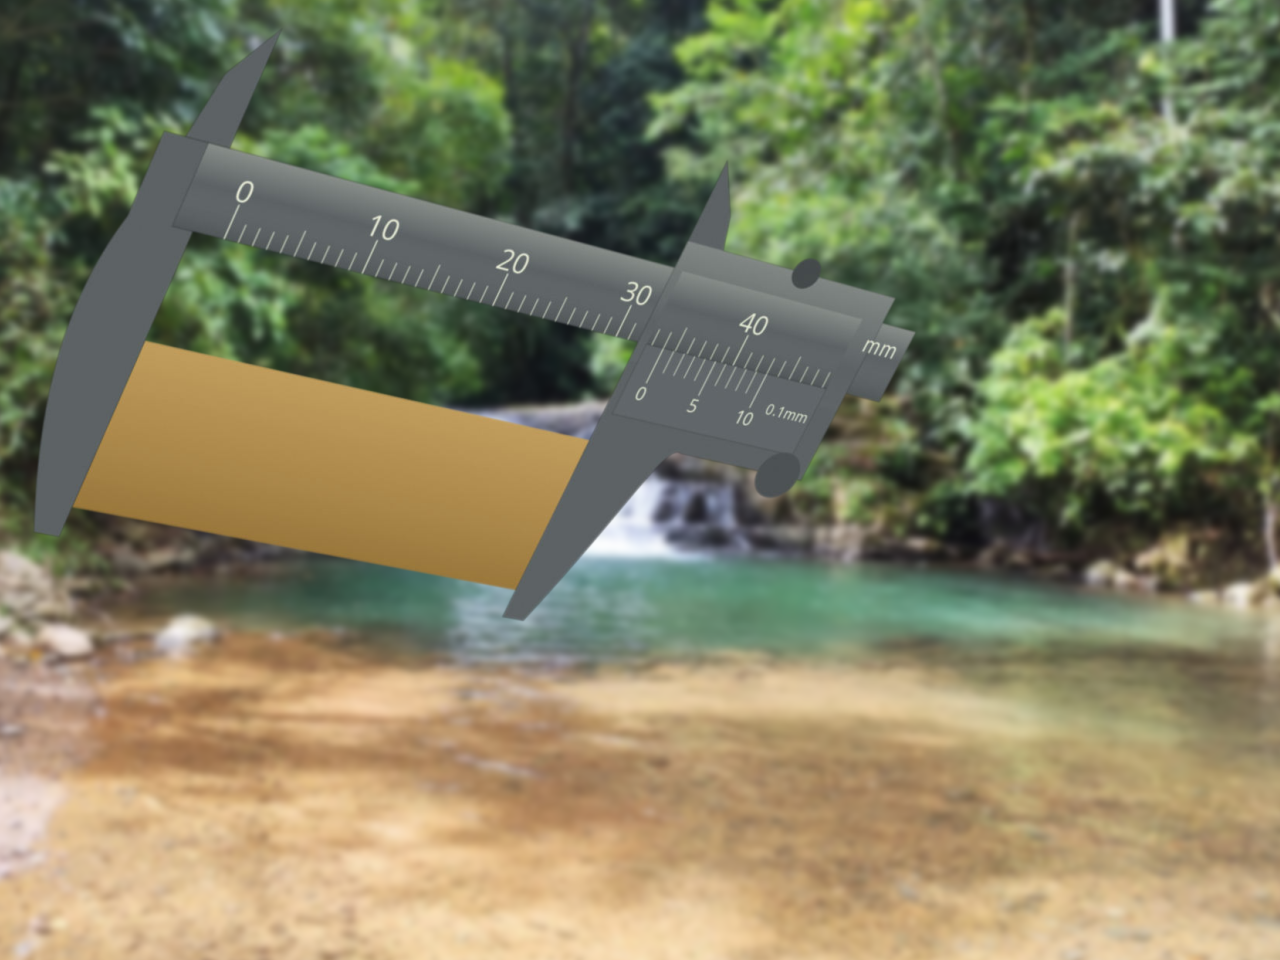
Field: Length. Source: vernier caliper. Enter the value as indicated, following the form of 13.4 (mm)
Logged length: 34.0 (mm)
